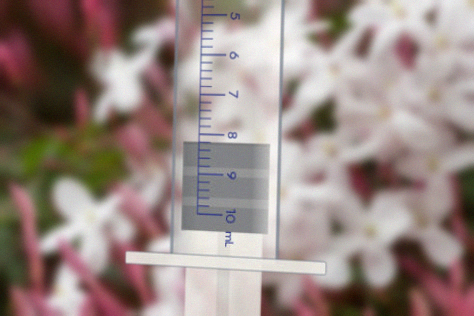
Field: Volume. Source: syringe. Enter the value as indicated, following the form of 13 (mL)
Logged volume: 8.2 (mL)
